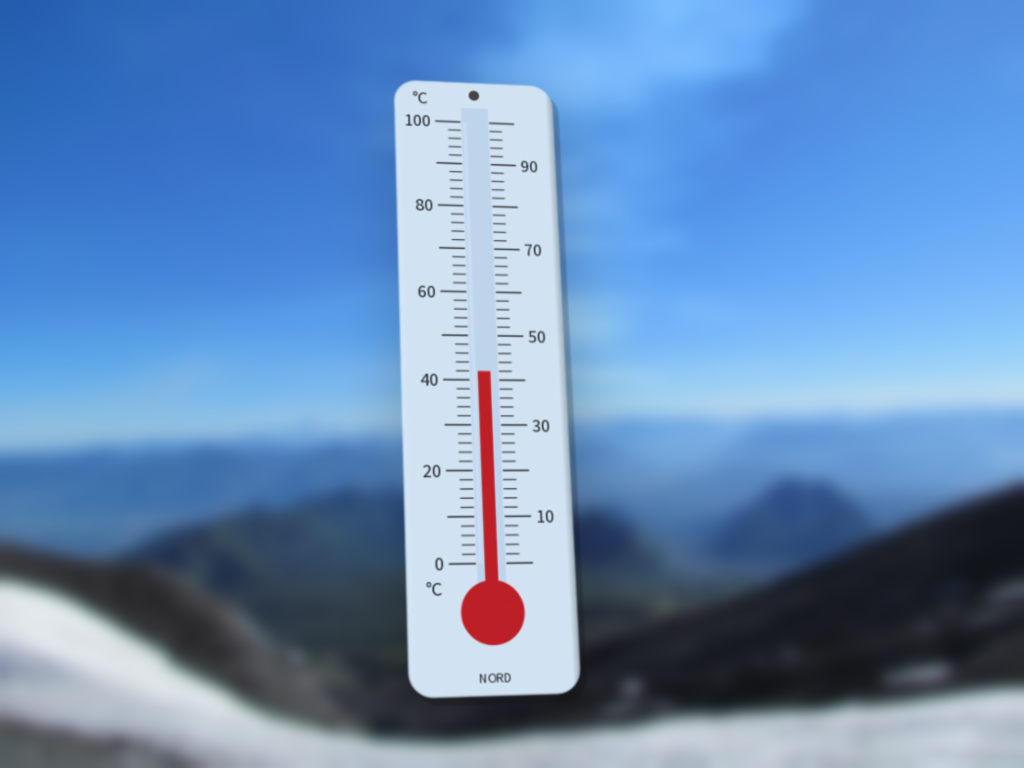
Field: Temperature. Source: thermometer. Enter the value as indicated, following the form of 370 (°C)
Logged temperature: 42 (°C)
